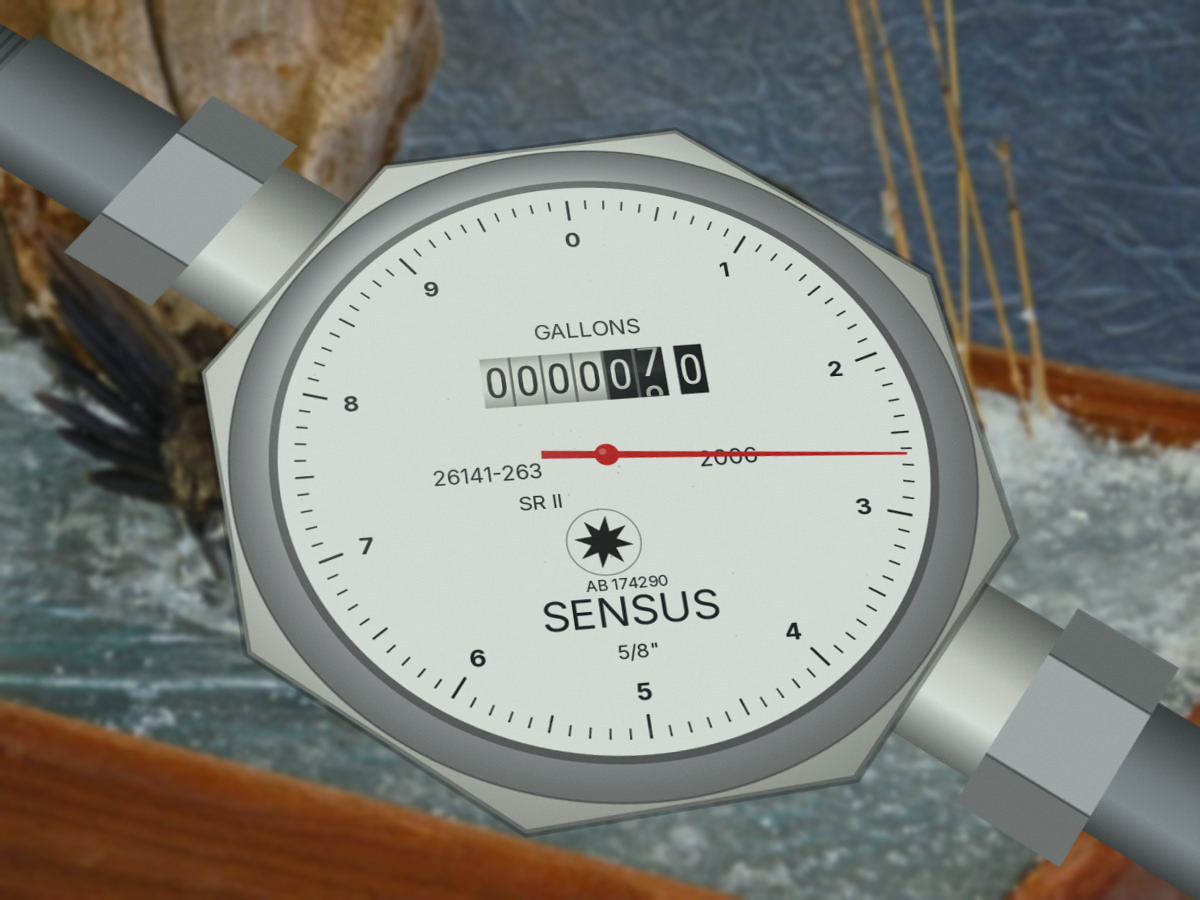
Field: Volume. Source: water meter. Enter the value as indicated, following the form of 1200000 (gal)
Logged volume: 72.6 (gal)
